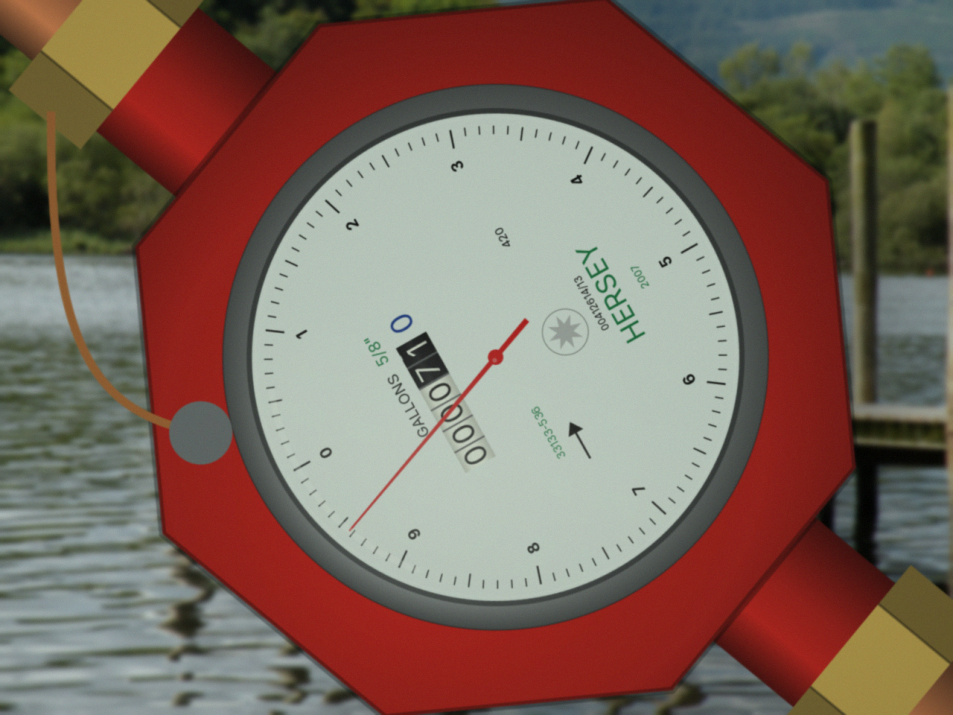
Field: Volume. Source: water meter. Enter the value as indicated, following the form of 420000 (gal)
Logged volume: 709.4 (gal)
